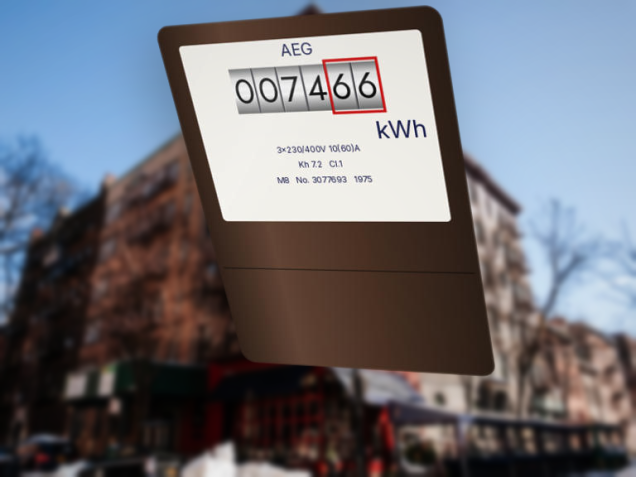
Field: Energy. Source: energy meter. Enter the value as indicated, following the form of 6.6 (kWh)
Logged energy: 74.66 (kWh)
